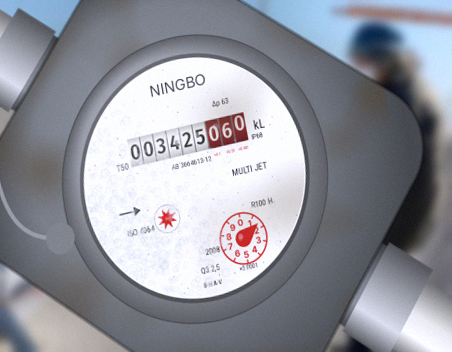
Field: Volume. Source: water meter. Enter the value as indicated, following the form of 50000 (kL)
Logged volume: 3425.0601 (kL)
